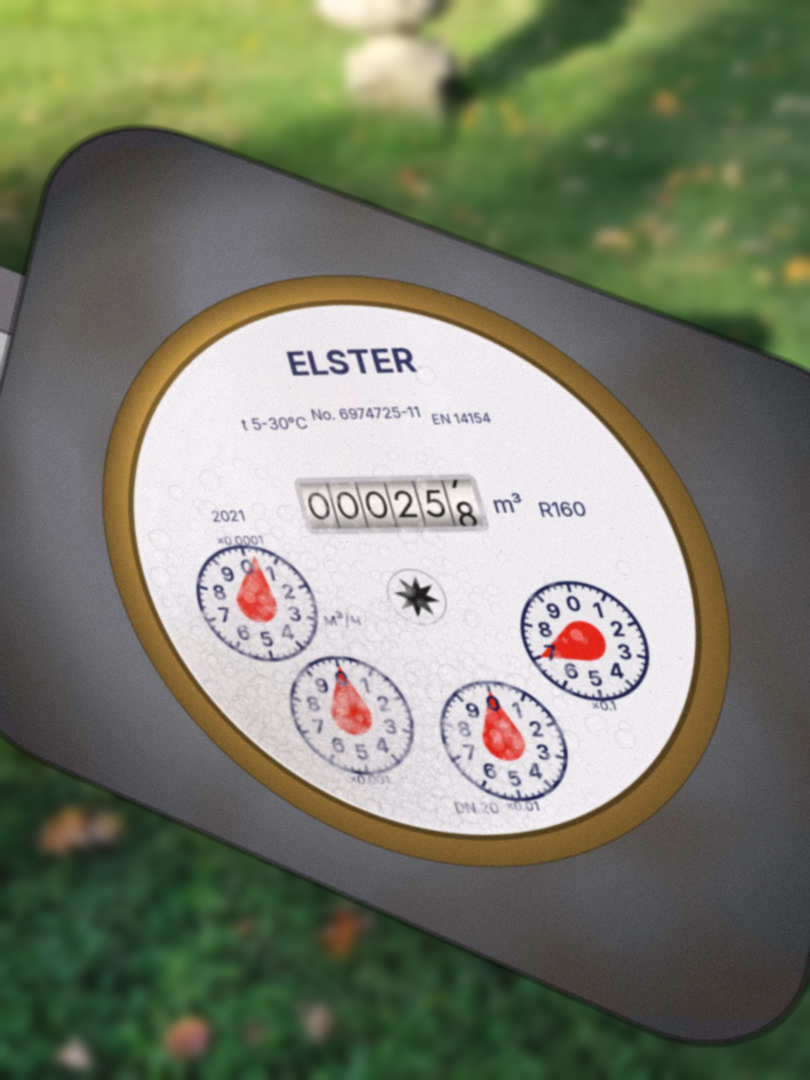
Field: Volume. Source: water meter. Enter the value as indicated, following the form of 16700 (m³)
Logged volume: 257.7000 (m³)
